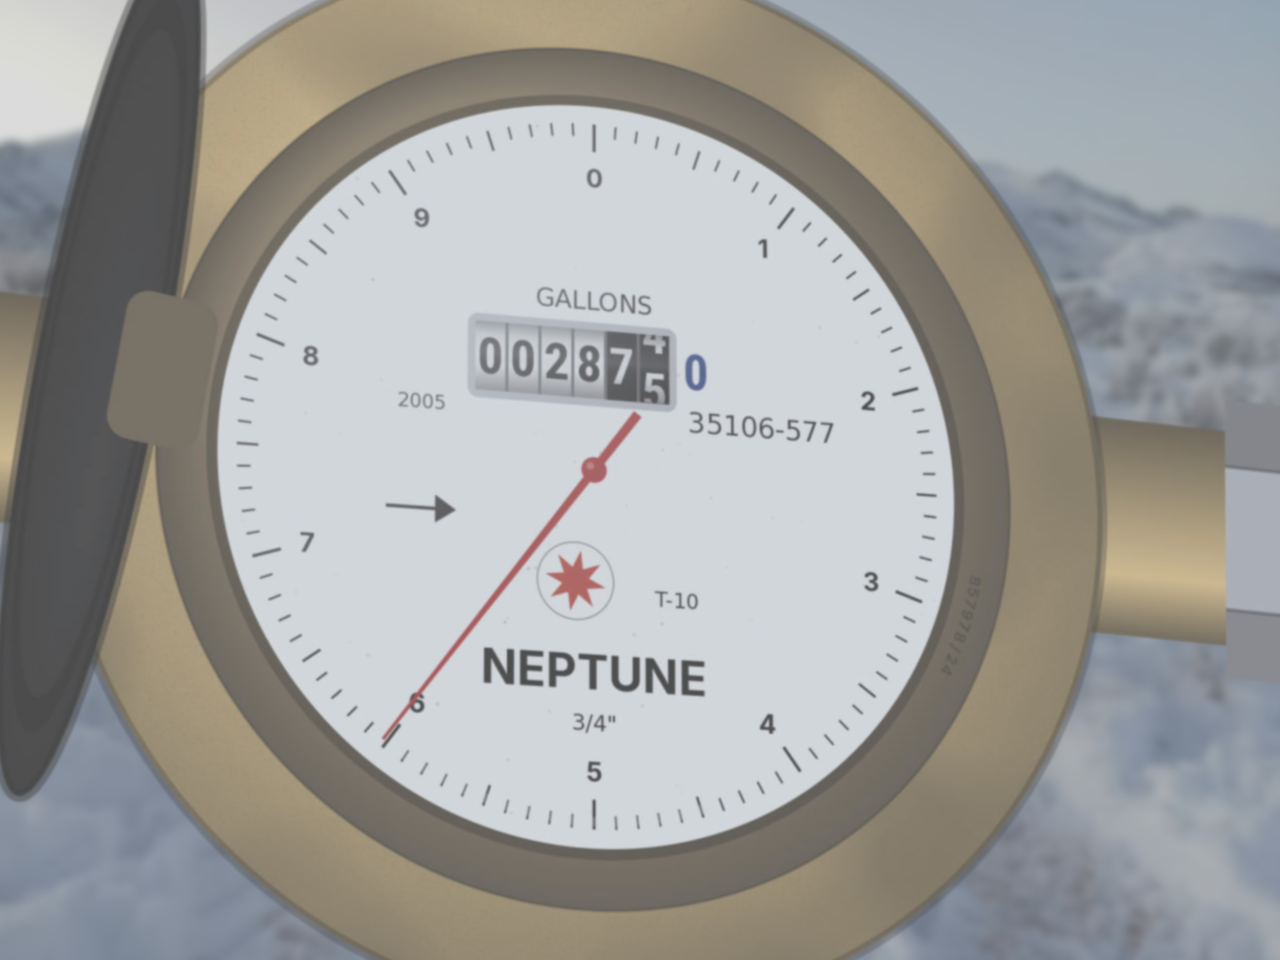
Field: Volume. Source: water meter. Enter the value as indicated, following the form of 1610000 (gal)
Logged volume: 28746.0 (gal)
